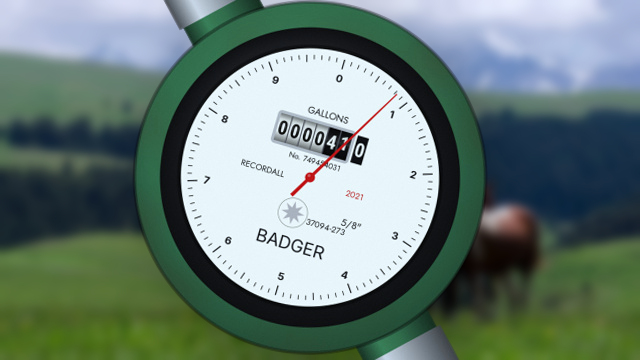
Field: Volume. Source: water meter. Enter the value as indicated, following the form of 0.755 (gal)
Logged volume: 410.8 (gal)
